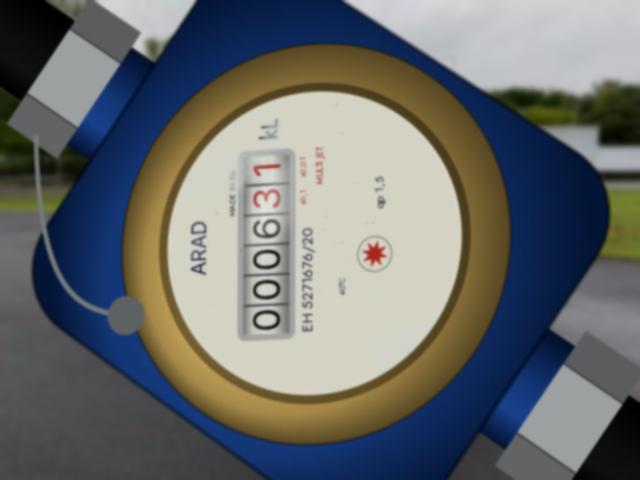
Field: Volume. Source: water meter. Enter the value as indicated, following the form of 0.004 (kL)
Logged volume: 6.31 (kL)
